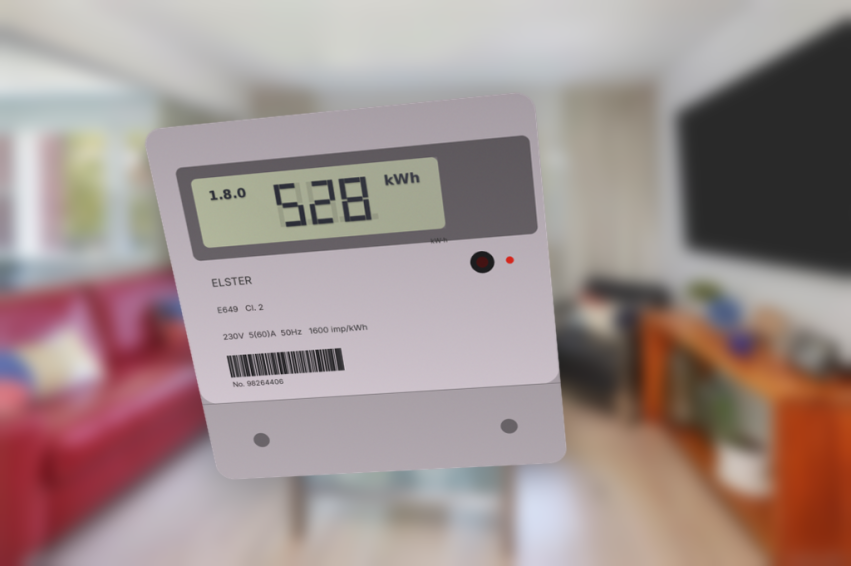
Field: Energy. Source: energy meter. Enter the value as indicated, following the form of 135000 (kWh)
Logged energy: 528 (kWh)
